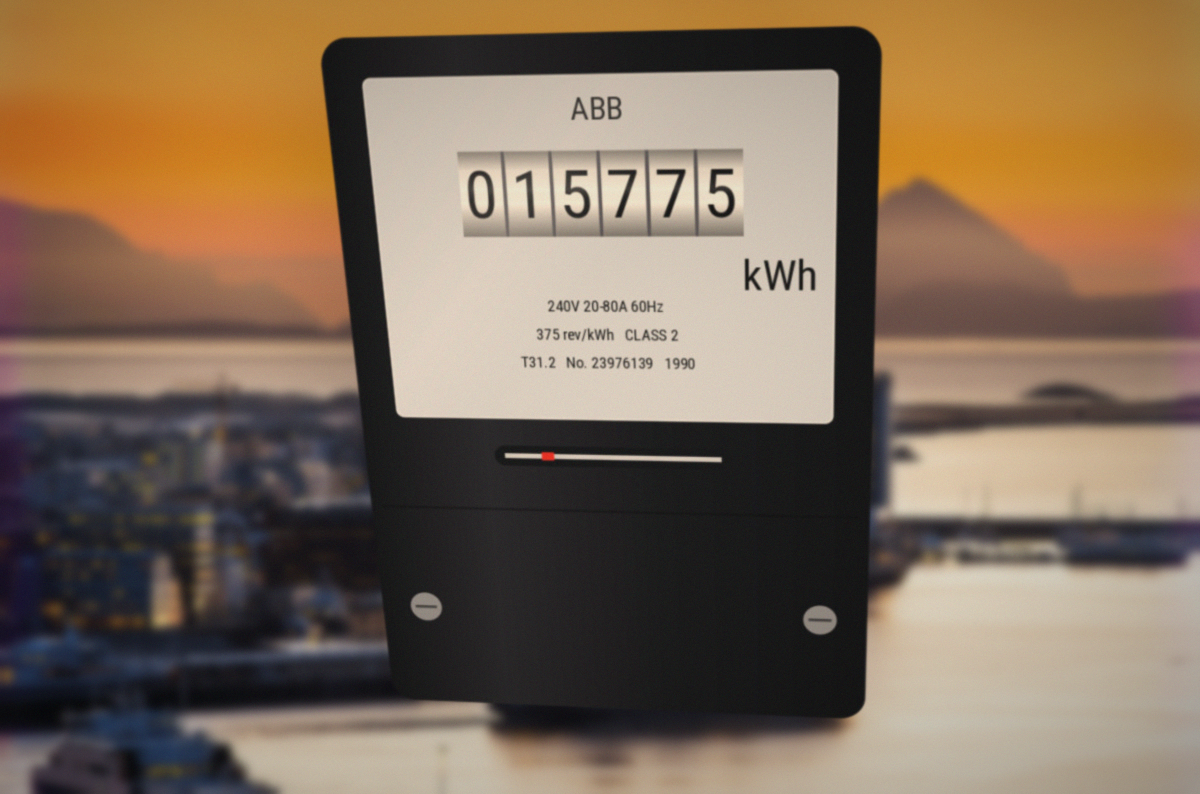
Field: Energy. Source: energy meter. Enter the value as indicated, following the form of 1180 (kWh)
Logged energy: 15775 (kWh)
